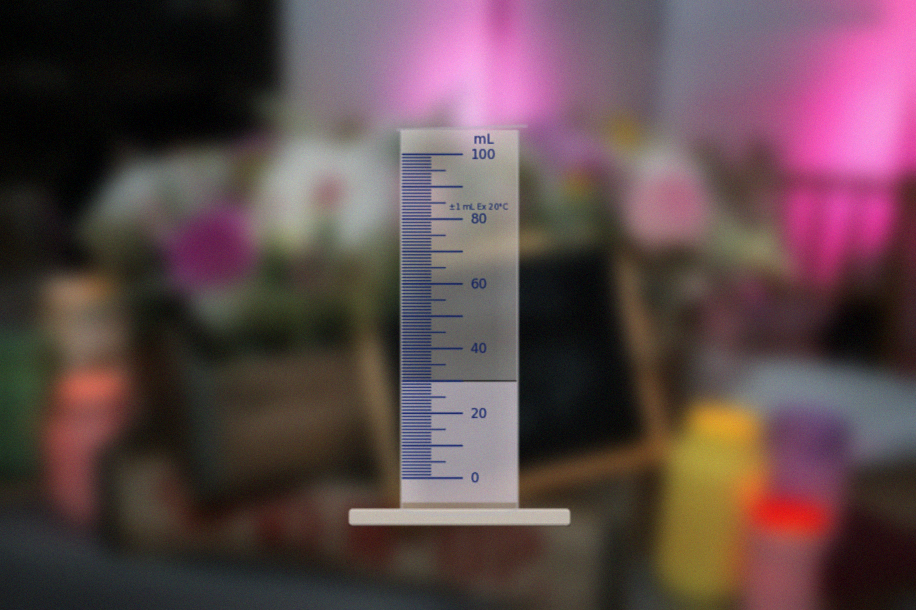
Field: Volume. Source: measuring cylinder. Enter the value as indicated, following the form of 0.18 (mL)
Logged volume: 30 (mL)
